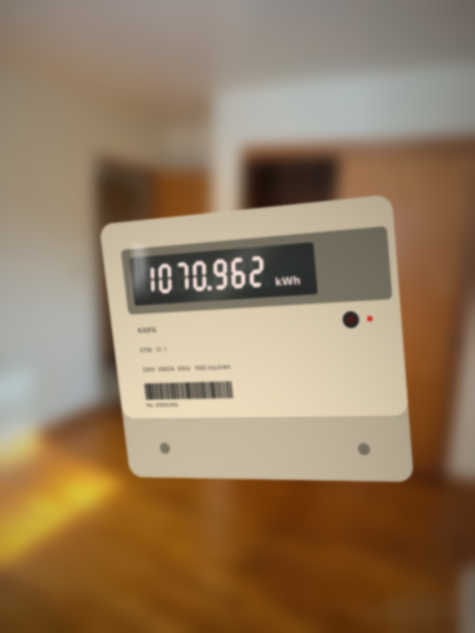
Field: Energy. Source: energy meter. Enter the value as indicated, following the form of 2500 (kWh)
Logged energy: 1070.962 (kWh)
